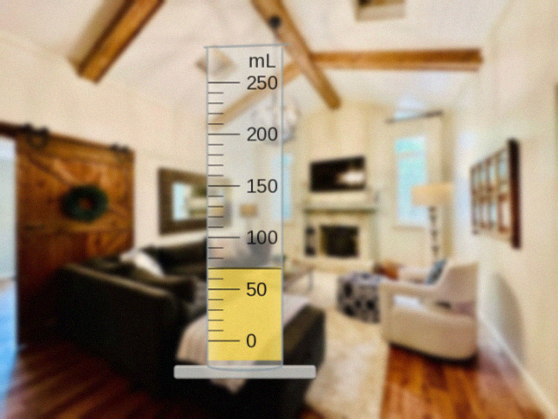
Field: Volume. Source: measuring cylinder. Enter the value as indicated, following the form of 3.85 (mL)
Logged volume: 70 (mL)
